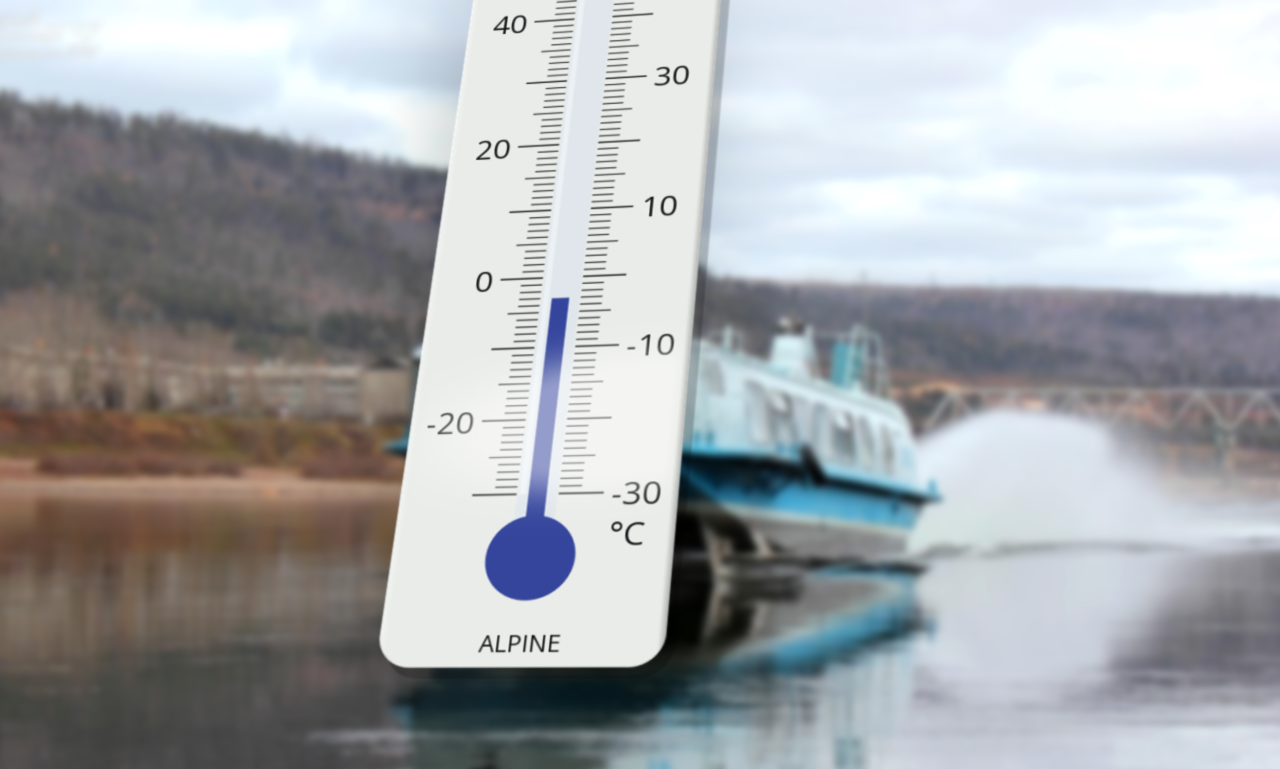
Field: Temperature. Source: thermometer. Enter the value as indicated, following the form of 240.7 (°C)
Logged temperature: -3 (°C)
